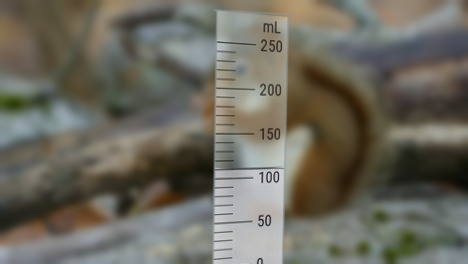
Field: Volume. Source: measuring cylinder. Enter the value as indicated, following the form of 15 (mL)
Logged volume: 110 (mL)
